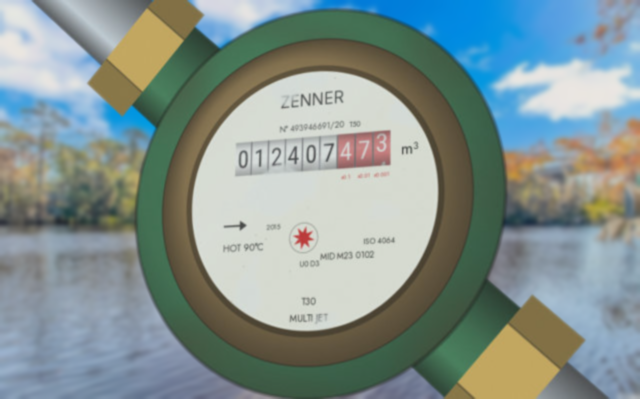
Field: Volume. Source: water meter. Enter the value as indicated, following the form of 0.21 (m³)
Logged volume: 12407.473 (m³)
